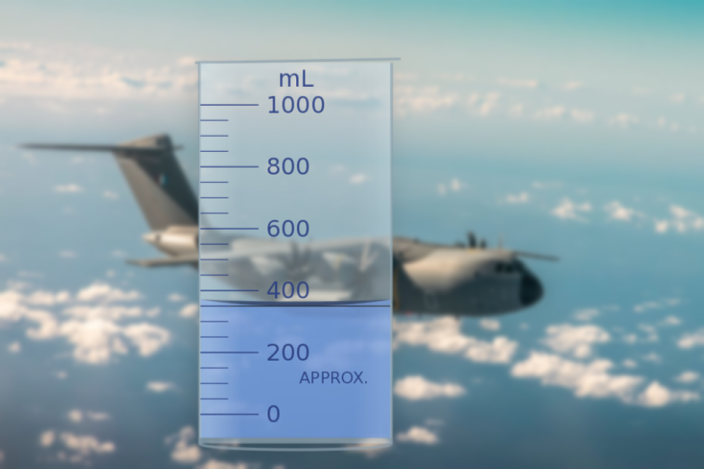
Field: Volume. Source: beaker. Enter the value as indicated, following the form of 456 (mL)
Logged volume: 350 (mL)
